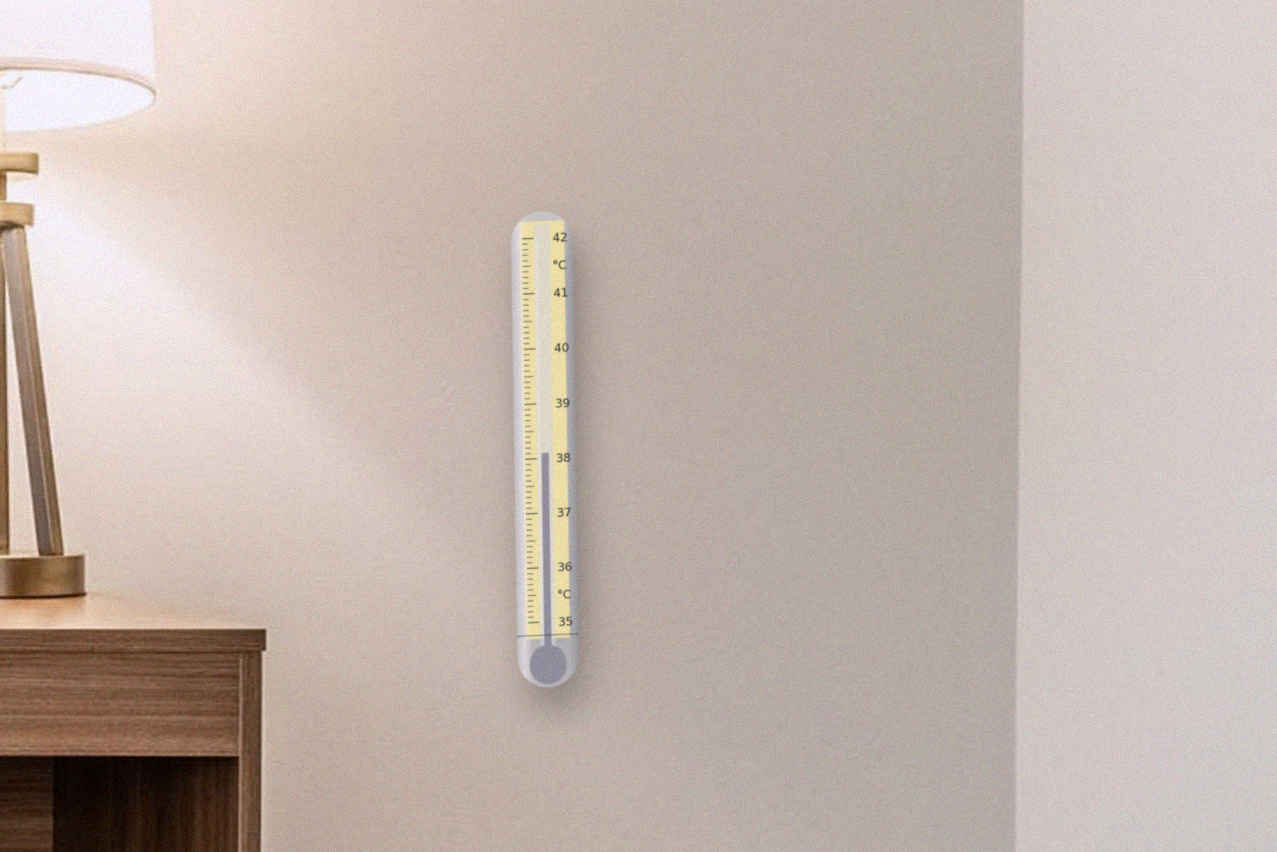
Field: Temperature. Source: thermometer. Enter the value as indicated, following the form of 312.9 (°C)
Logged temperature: 38.1 (°C)
